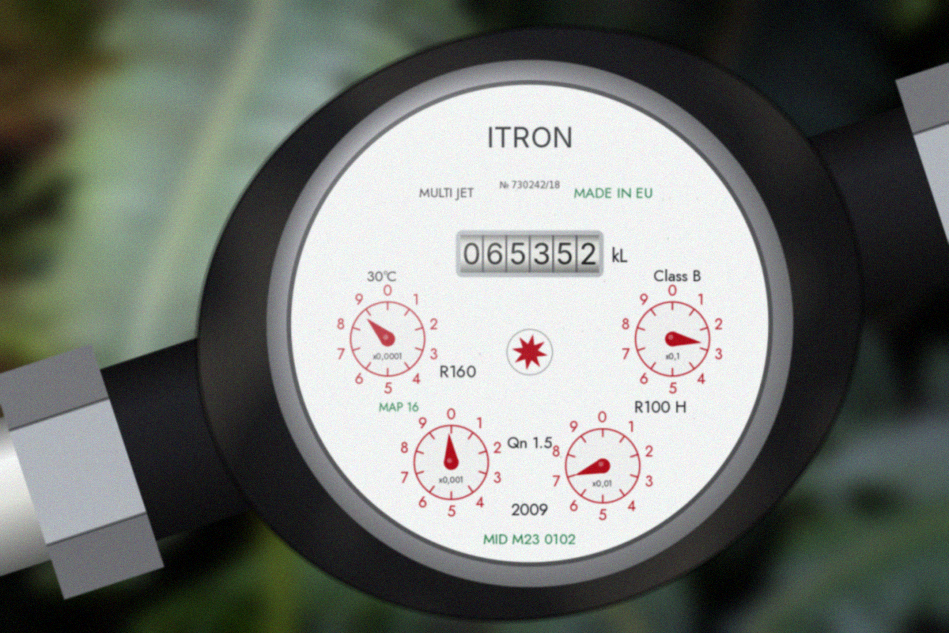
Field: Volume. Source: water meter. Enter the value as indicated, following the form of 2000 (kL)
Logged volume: 65352.2698 (kL)
